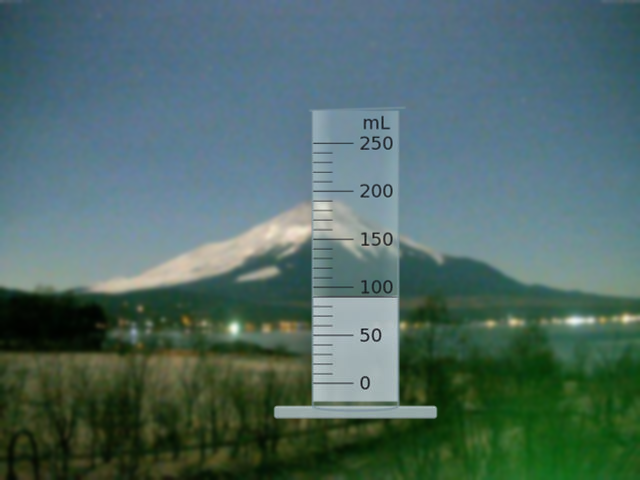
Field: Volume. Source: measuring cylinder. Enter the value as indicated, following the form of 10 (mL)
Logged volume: 90 (mL)
